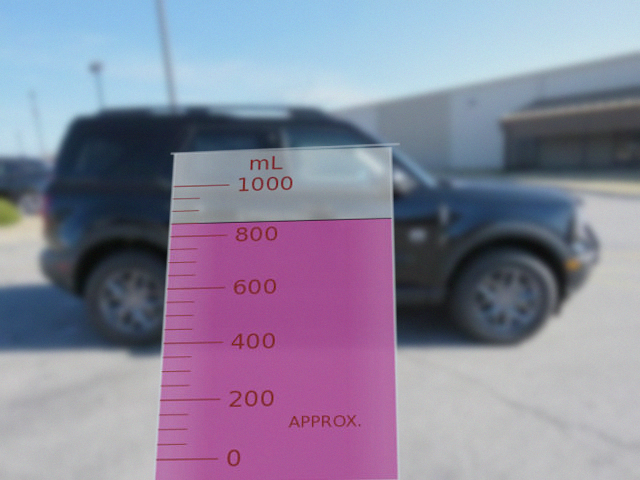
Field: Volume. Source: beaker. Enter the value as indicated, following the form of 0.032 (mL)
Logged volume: 850 (mL)
